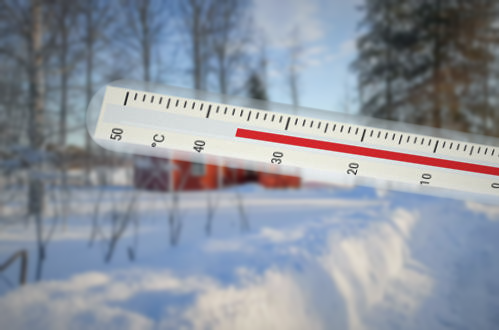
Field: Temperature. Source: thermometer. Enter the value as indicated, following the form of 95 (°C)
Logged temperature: 36 (°C)
